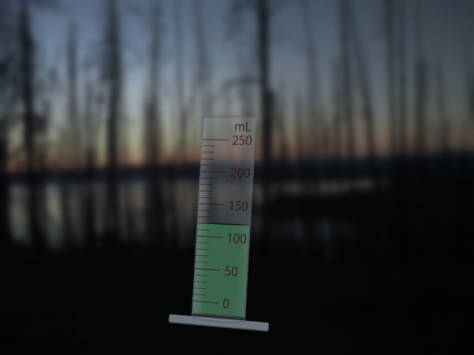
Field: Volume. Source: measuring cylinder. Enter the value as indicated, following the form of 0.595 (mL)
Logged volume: 120 (mL)
